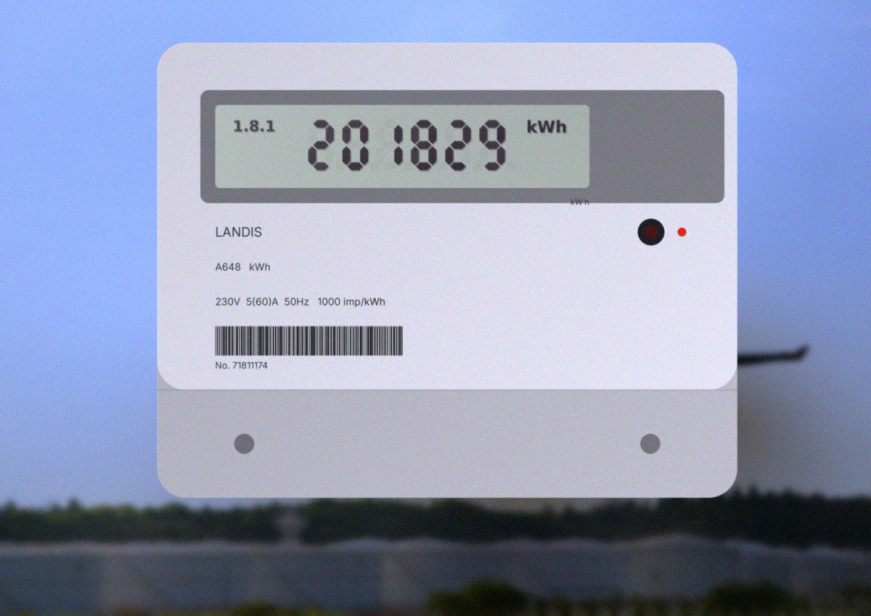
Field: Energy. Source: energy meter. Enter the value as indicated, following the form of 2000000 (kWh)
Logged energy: 201829 (kWh)
